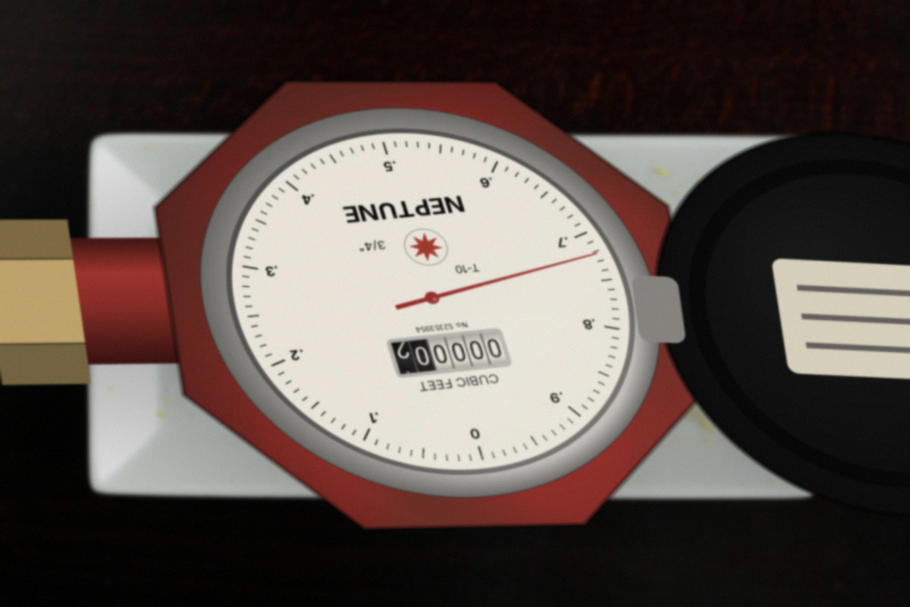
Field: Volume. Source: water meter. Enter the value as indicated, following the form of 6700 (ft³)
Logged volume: 1.72 (ft³)
